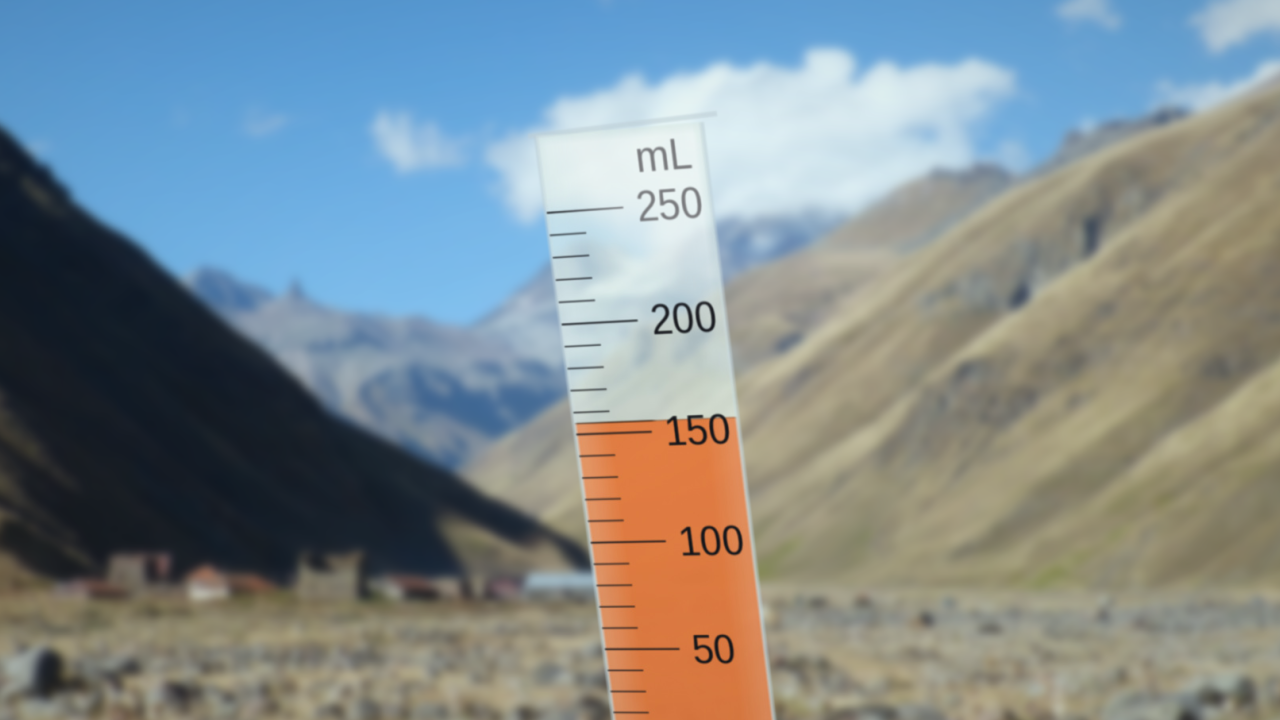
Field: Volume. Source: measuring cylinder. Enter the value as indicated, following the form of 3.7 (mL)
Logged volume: 155 (mL)
